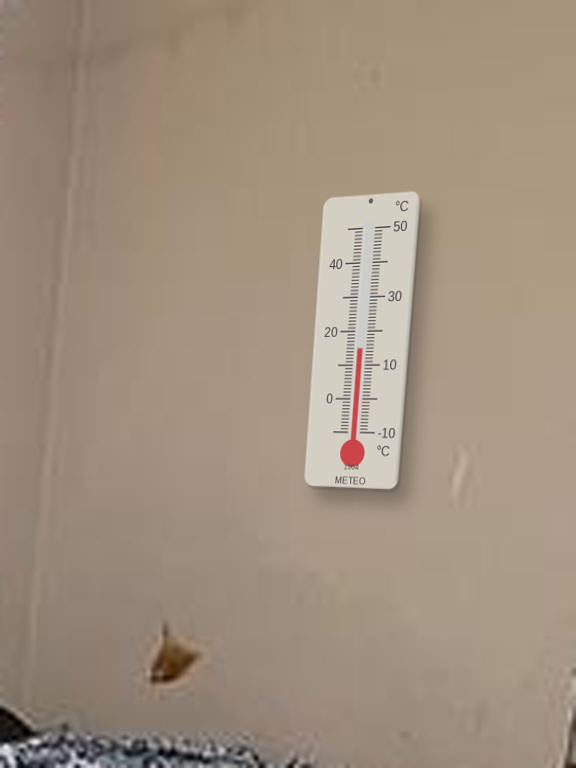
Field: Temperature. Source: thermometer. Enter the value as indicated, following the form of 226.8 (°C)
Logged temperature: 15 (°C)
